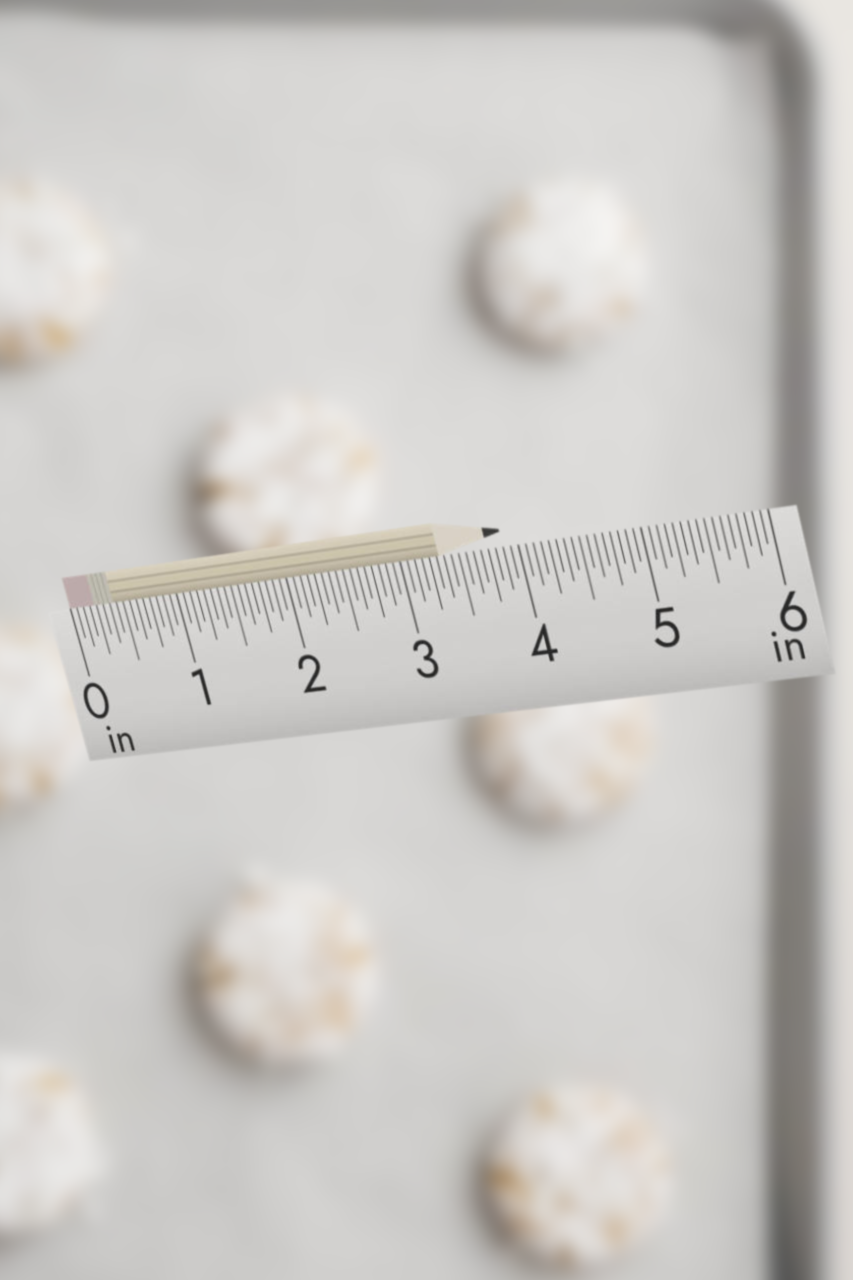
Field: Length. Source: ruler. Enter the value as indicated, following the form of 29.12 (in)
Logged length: 3.875 (in)
